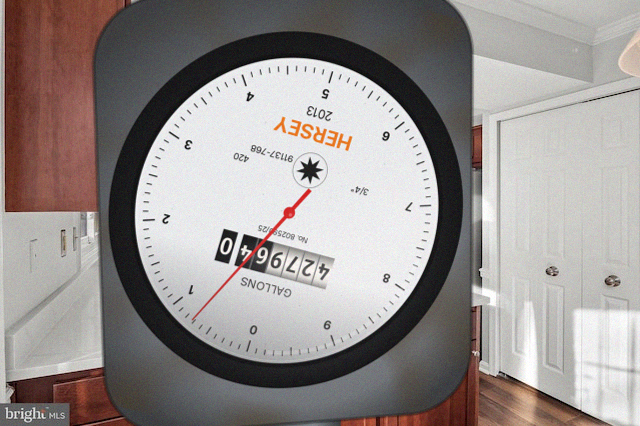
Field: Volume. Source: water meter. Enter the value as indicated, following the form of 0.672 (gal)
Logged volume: 4279640.7 (gal)
